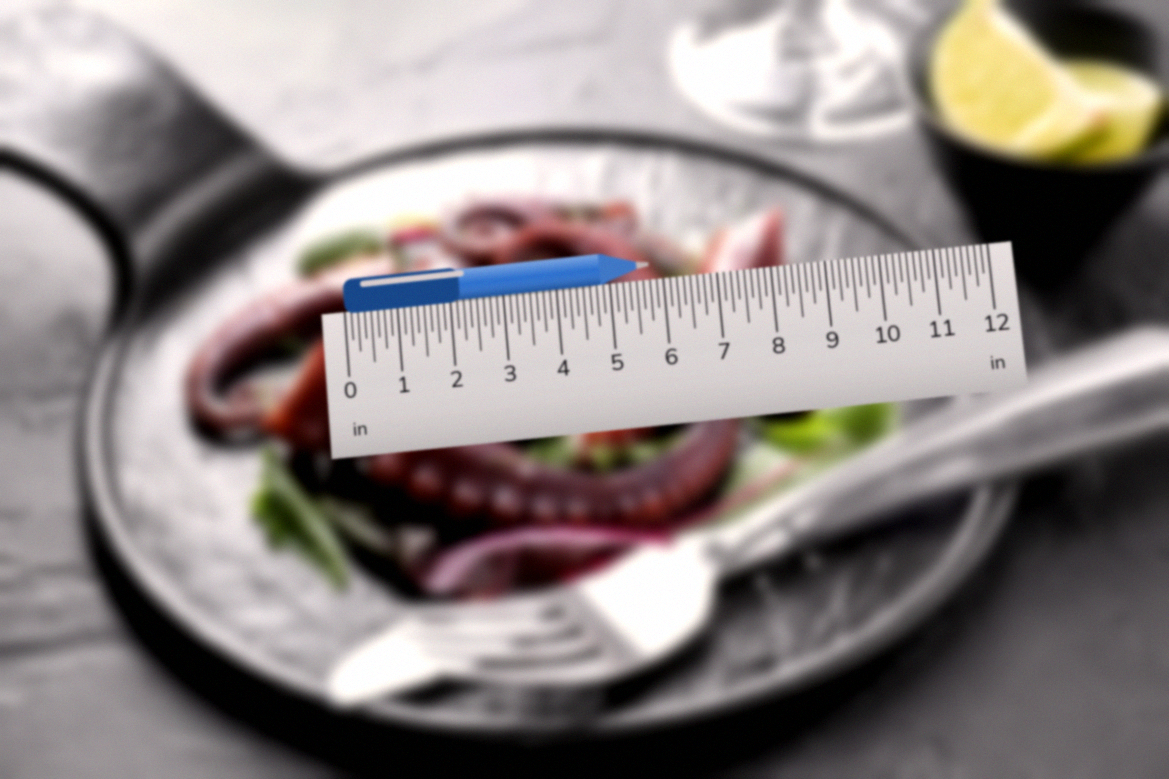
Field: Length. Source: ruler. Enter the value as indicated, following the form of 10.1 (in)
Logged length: 5.75 (in)
